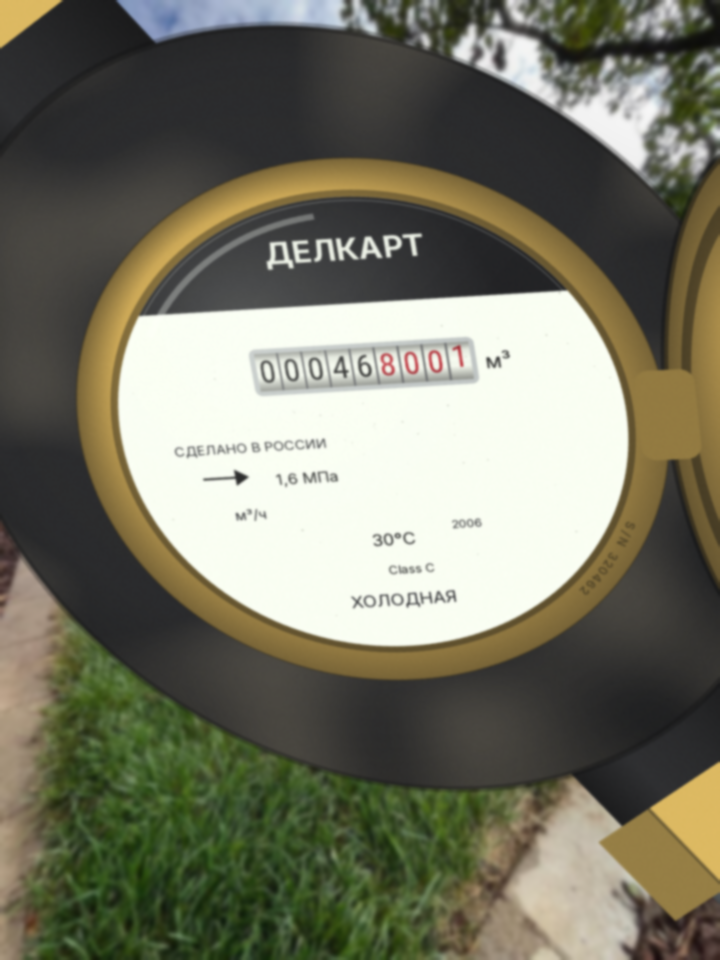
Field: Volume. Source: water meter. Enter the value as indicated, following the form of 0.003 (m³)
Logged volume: 46.8001 (m³)
